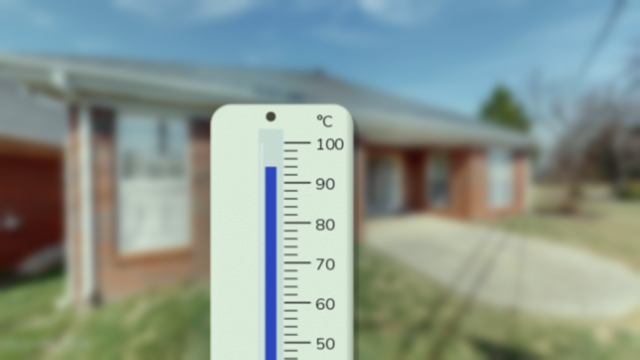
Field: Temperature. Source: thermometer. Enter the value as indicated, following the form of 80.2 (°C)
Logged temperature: 94 (°C)
